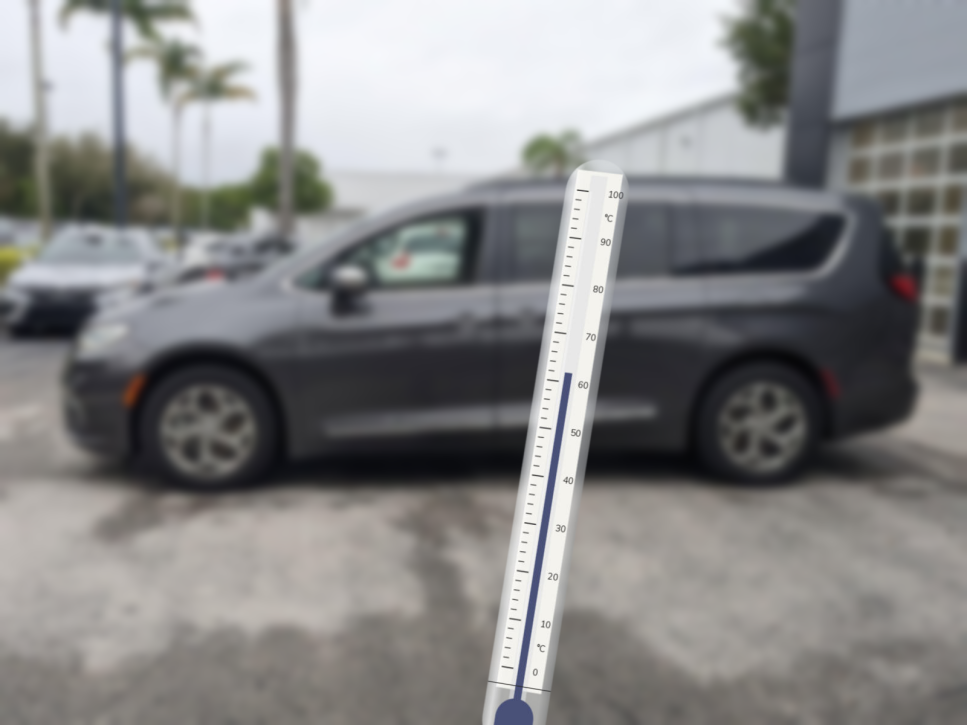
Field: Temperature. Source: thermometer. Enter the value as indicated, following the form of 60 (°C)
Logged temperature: 62 (°C)
